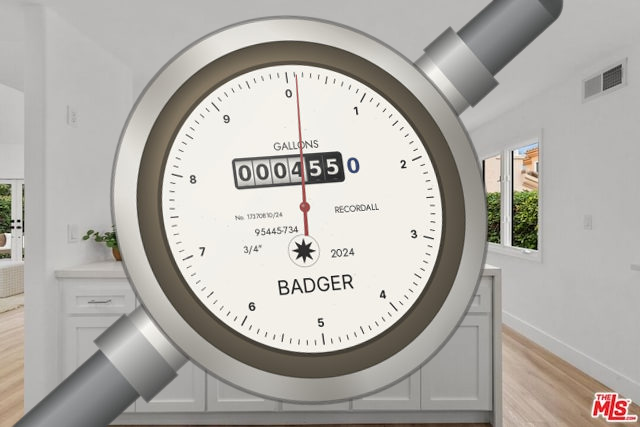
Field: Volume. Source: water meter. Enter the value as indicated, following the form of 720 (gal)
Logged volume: 4550.1 (gal)
